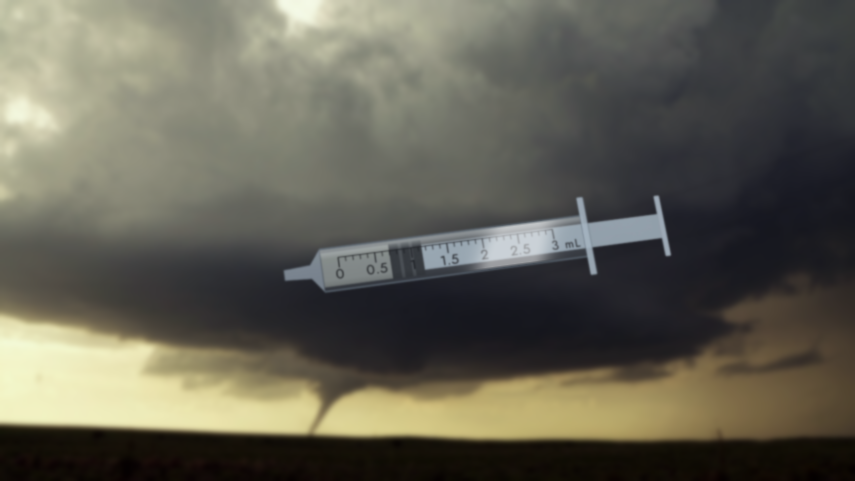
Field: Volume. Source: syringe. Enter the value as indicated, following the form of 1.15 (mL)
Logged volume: 0.7 (mL)
